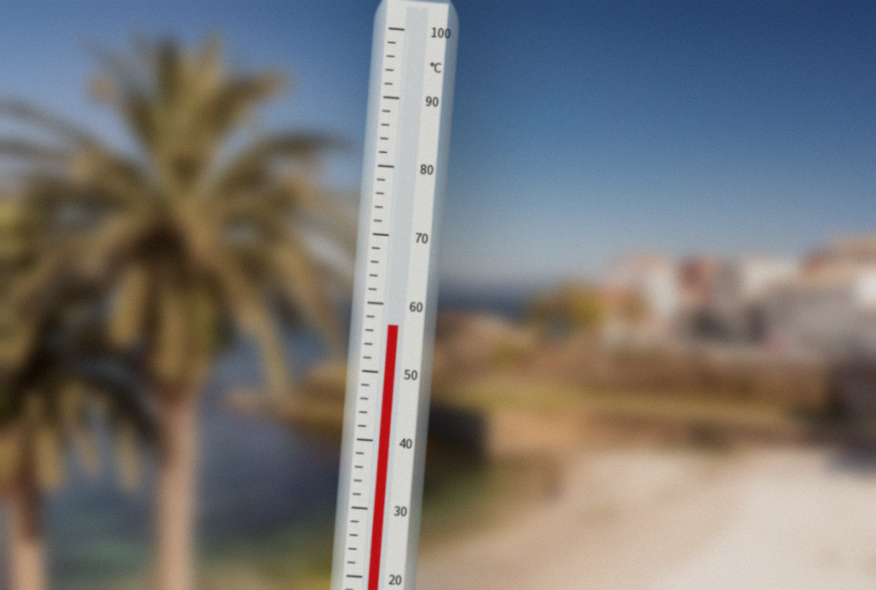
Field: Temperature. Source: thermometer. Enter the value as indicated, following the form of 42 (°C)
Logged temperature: 57 (°C)
